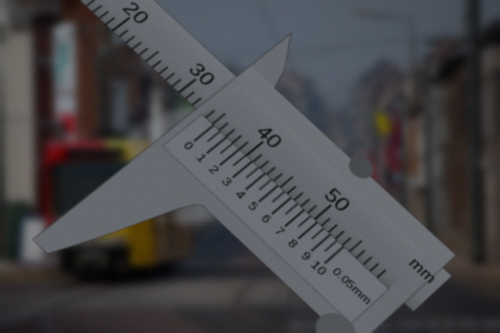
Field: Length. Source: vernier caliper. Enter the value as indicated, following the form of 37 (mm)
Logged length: 35.2 (mm)
